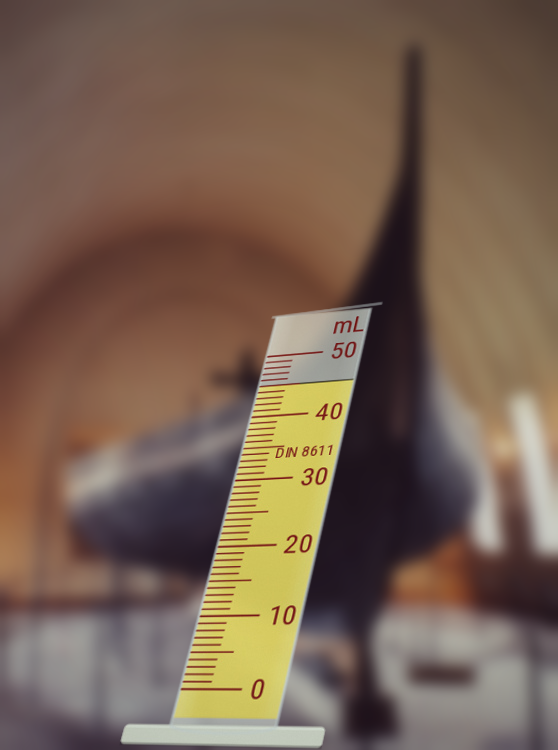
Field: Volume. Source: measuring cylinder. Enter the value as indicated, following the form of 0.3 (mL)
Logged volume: 45 (mL)
